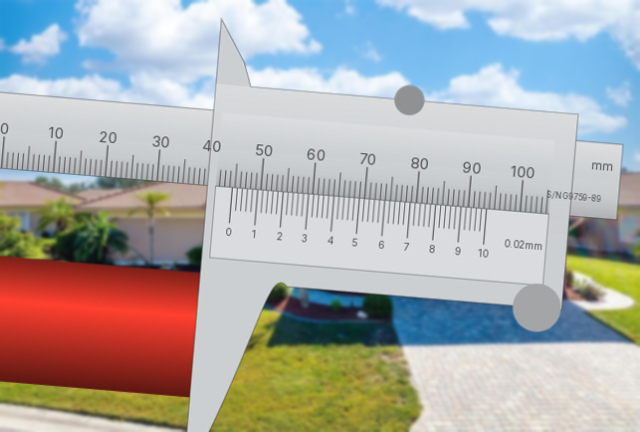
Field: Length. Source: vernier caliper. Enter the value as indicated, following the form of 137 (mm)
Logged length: 44.5 (mm)
